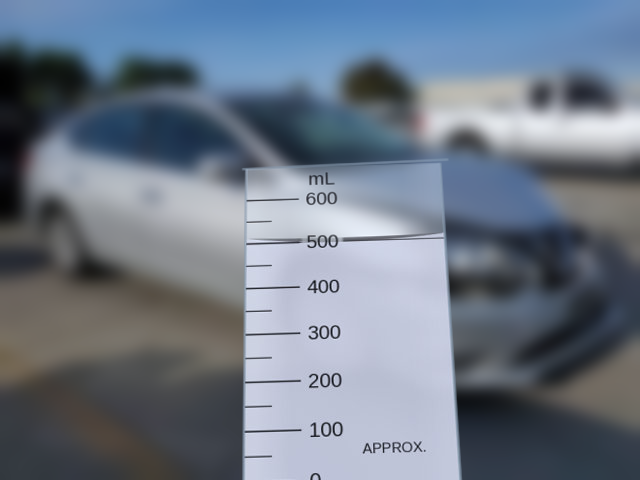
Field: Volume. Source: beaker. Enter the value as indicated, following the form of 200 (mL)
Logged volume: 500 (mL)
